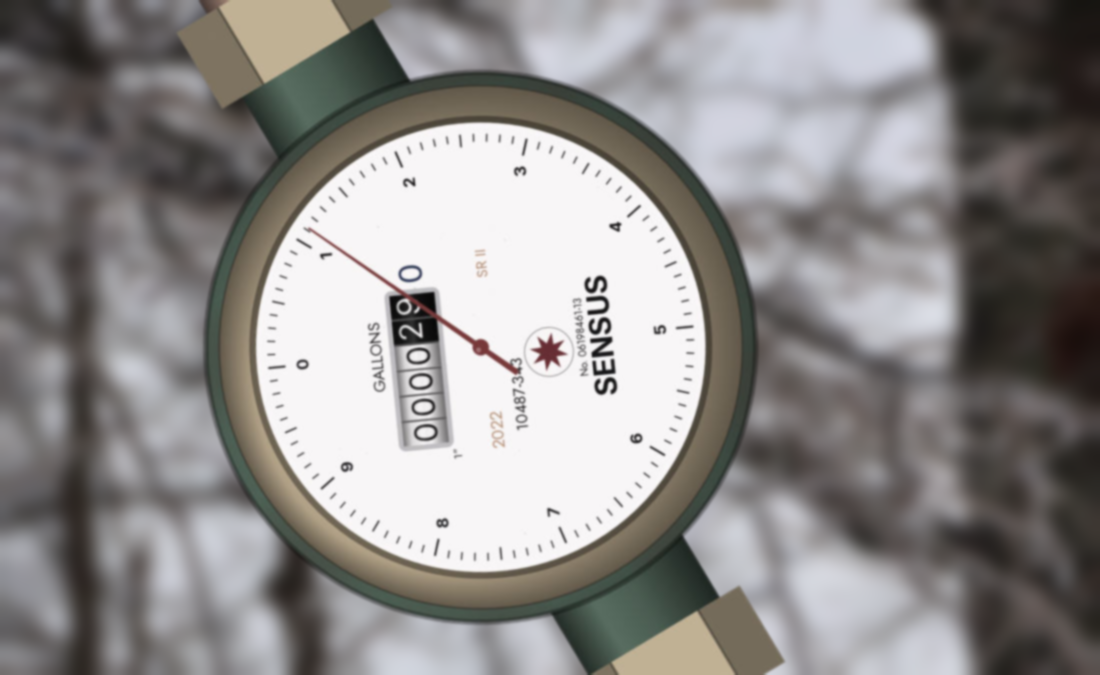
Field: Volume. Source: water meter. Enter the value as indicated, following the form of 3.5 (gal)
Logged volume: 291.1 (gal)
